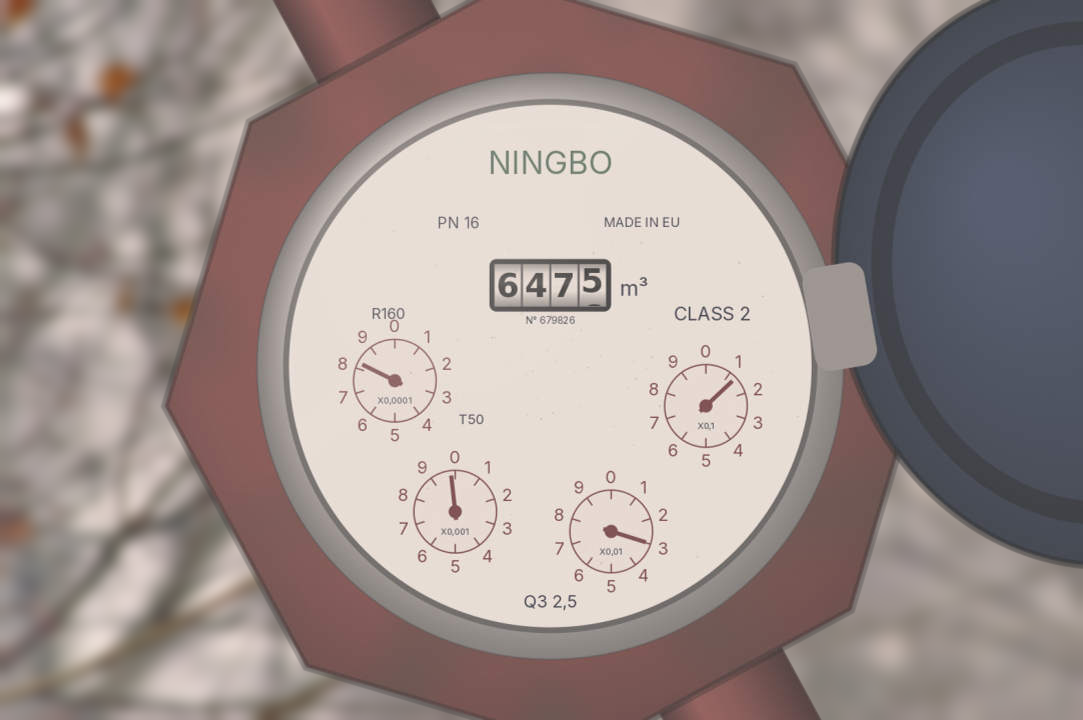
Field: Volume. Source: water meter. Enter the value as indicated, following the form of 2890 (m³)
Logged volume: 6475.1298 (m³)
